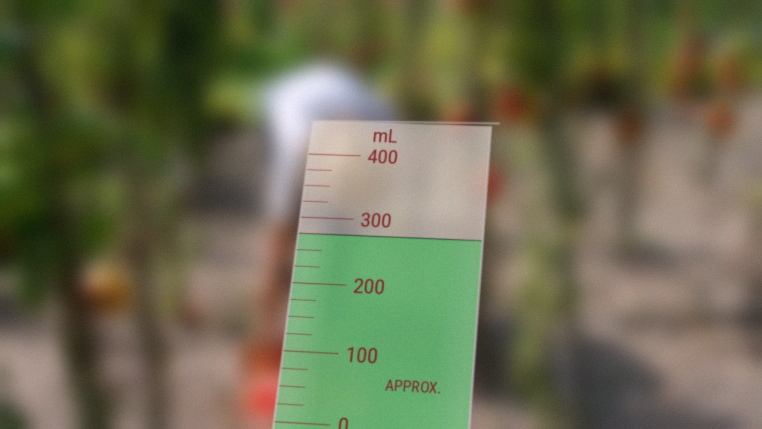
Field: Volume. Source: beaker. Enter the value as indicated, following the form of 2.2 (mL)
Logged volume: 275 (mL)
